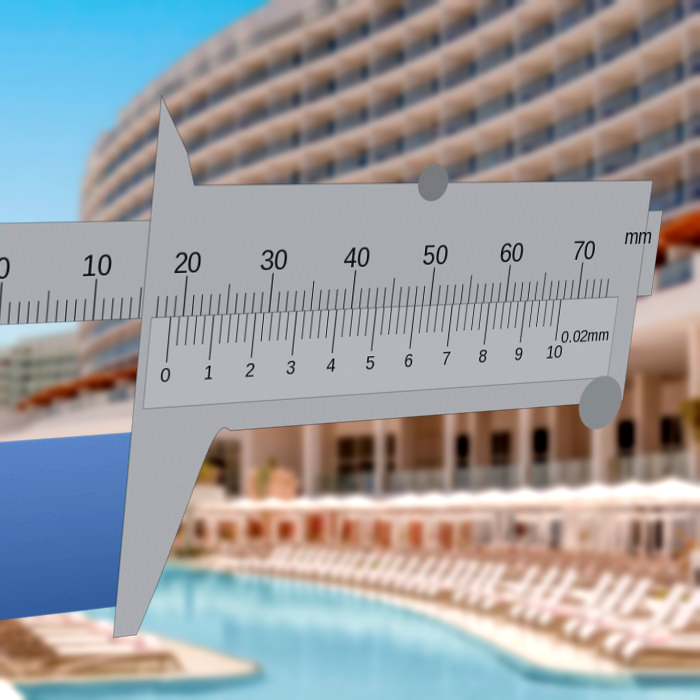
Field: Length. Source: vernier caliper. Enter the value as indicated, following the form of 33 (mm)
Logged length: 18.6 (mm)
